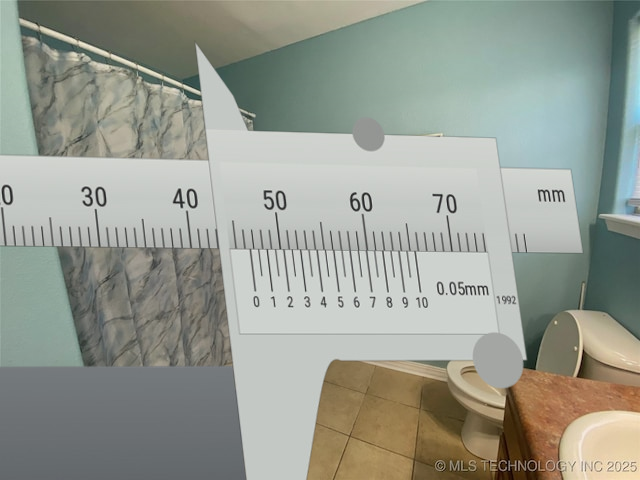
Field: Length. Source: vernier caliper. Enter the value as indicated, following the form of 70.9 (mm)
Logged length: 46.6 (mm)
